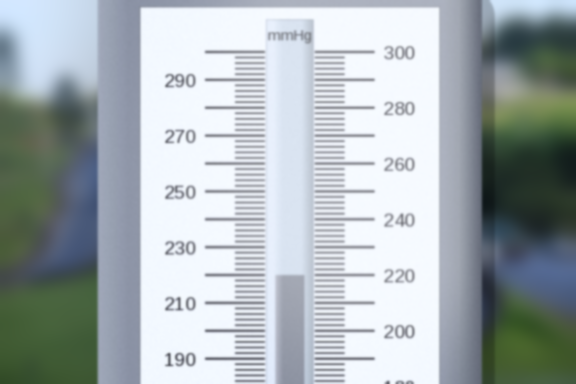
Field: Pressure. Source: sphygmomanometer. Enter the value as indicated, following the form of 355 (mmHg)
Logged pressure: 220 (mmHg)
